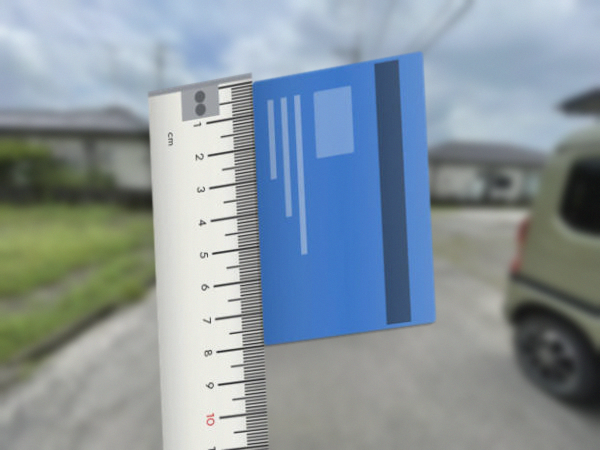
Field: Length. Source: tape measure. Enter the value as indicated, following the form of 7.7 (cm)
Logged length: 8 (cm)
